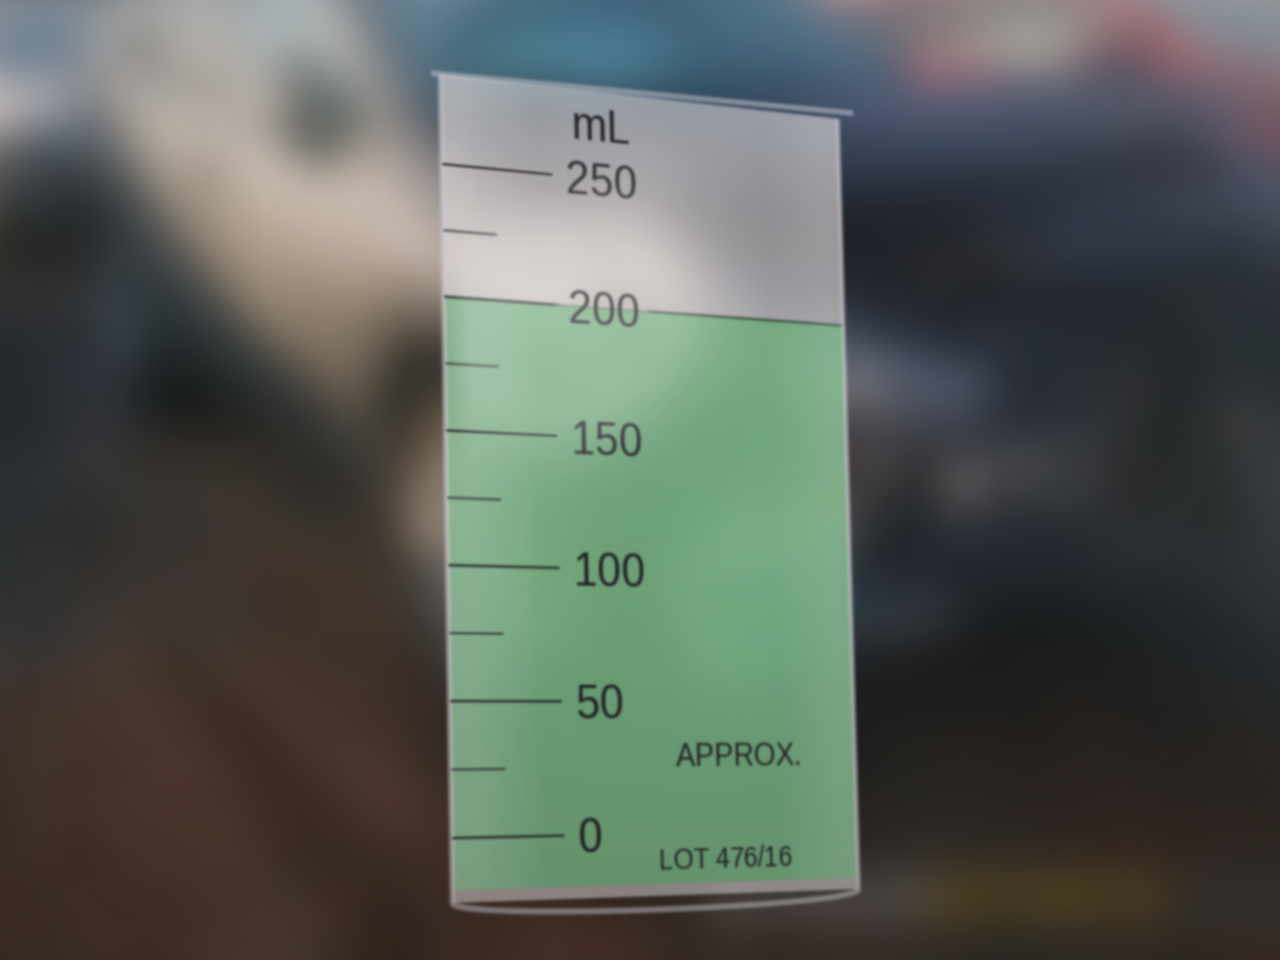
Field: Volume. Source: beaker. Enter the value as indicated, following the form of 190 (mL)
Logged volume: 200 (mL)
